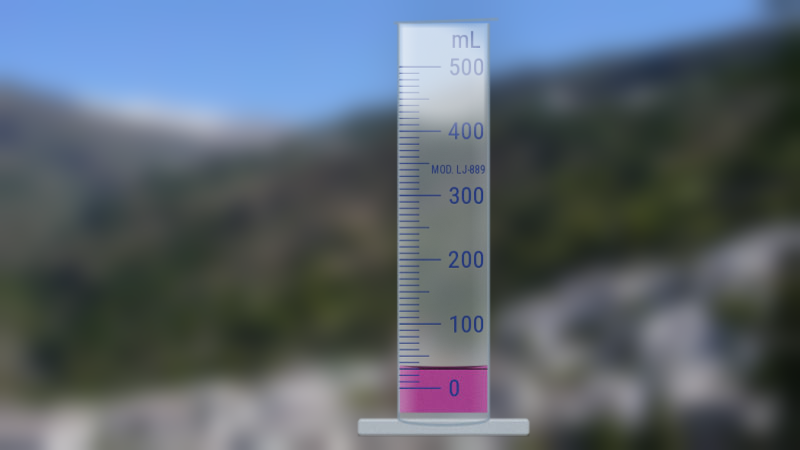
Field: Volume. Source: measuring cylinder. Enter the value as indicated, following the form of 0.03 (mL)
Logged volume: 30 (mL)
